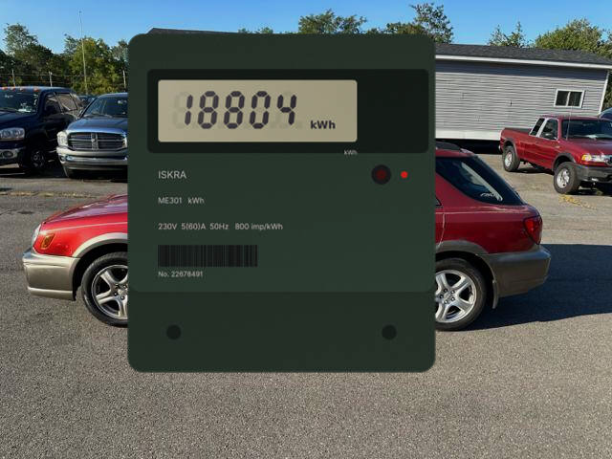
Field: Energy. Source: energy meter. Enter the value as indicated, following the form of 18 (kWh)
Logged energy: 18804 (kWh)
